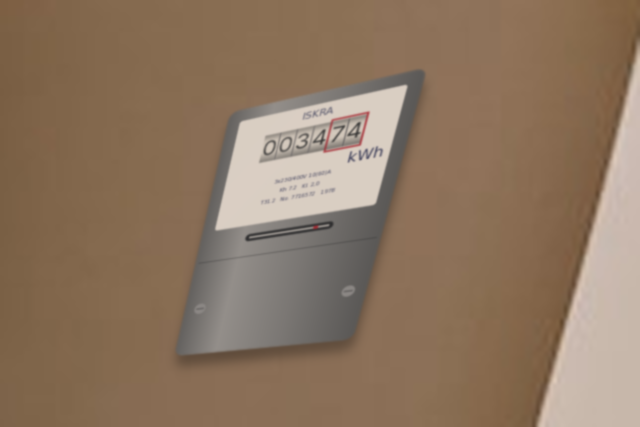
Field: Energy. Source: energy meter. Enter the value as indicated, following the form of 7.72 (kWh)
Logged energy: 34.74 (kWh)
